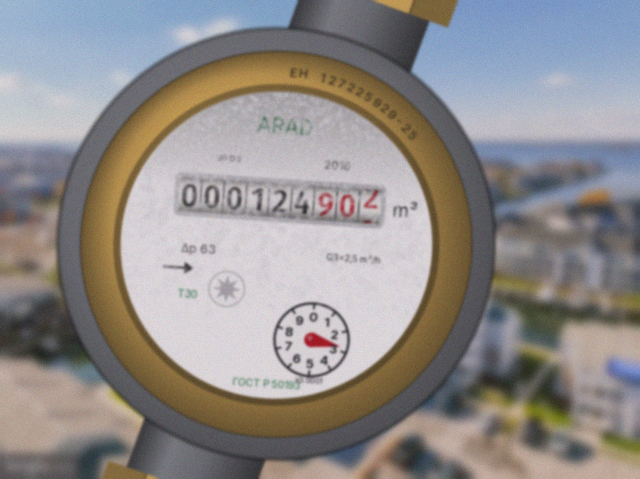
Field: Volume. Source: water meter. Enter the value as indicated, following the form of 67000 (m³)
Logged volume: 124.9022 (m³)
